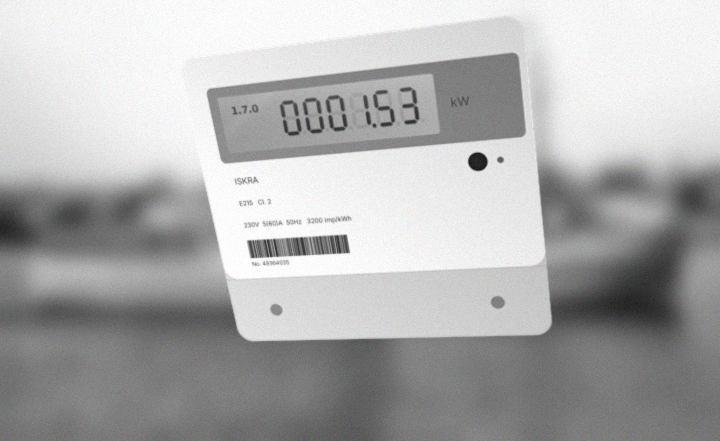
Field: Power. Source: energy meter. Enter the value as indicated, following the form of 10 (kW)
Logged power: 1.53 (kW)
